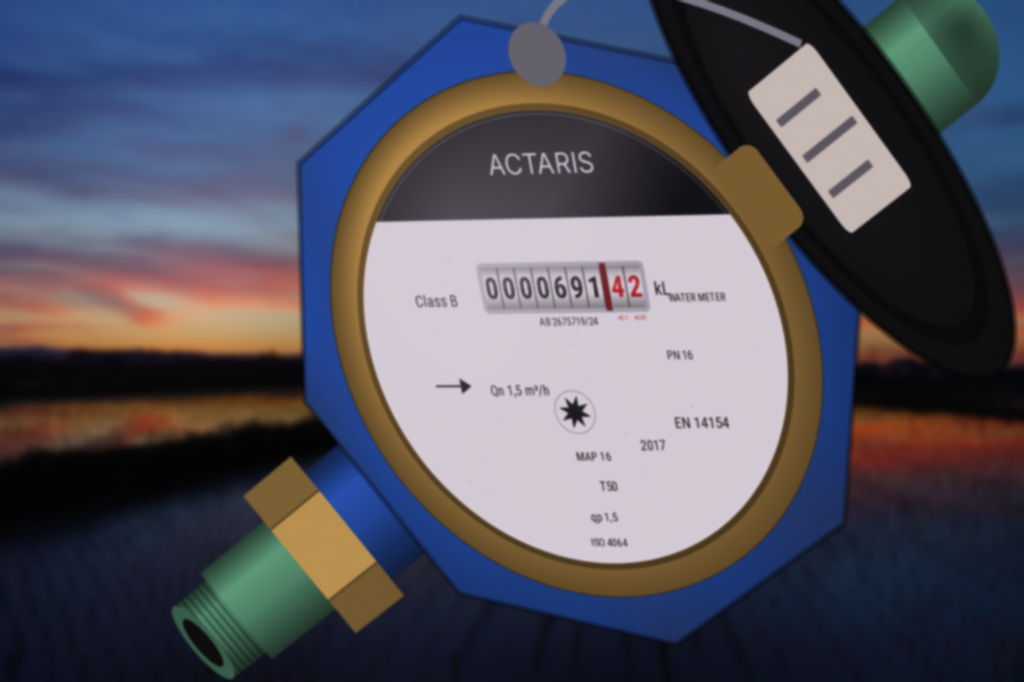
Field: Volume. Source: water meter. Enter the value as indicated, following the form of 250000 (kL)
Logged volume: 691.42 (kL)
